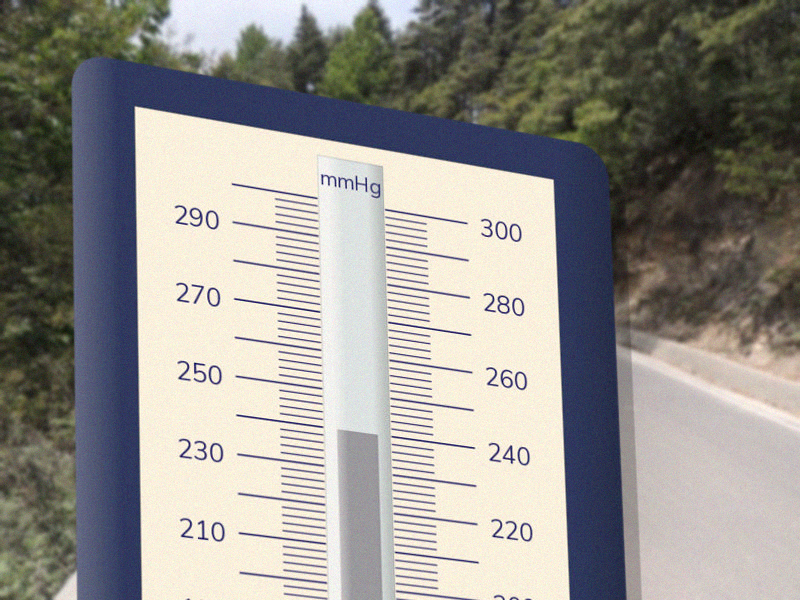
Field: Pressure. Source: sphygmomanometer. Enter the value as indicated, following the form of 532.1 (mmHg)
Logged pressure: 240 (mmHg)
